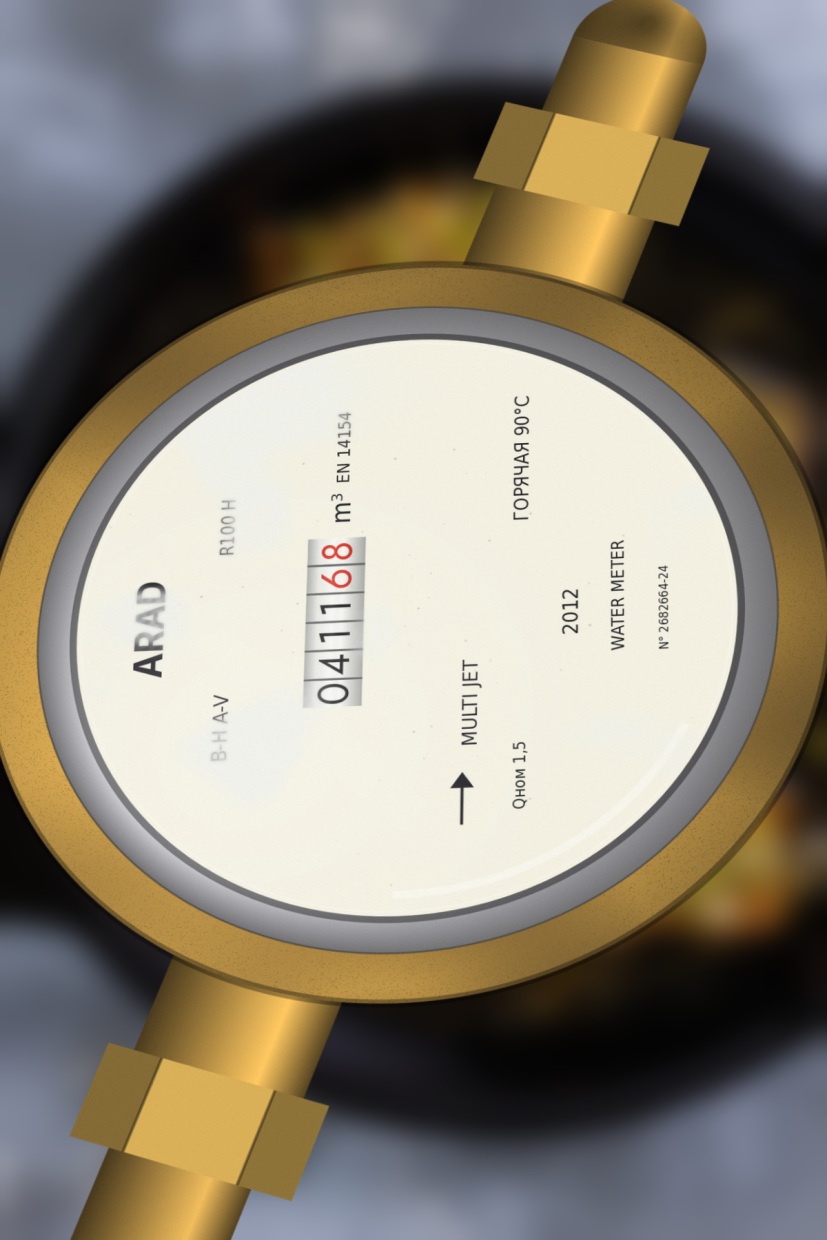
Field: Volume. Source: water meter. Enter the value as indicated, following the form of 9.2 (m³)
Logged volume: 411.68 (m³)
